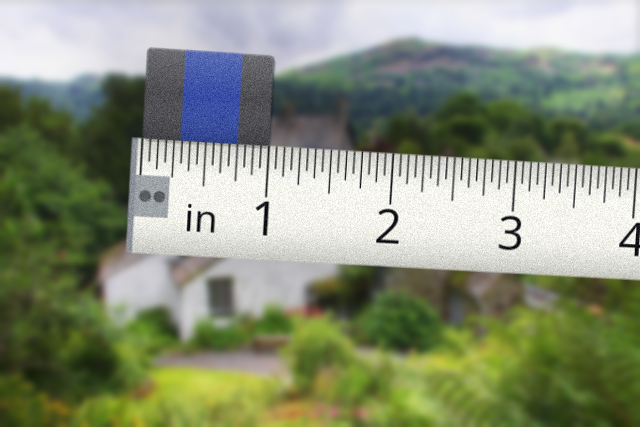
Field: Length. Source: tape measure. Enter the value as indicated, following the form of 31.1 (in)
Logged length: 1 (in)
